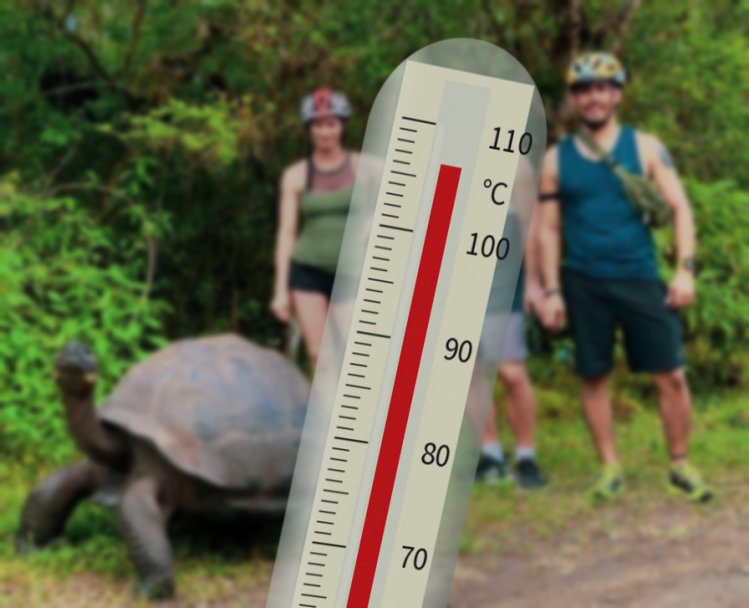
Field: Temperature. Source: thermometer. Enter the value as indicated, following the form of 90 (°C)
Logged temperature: 106.5 (°C)
